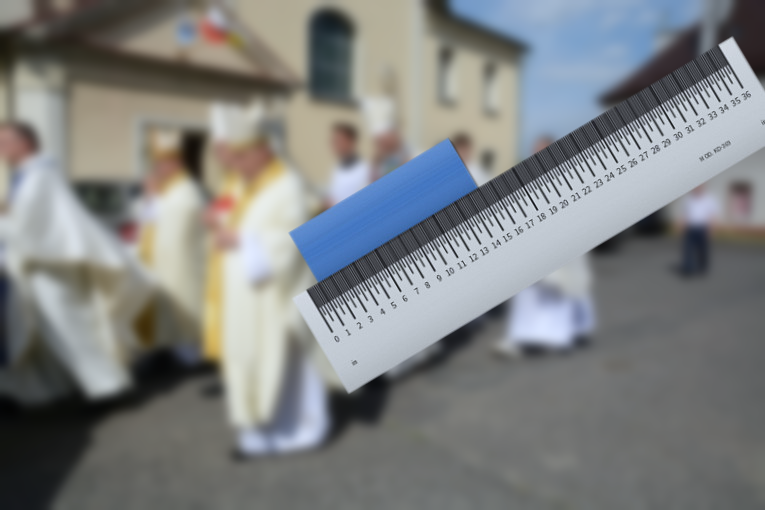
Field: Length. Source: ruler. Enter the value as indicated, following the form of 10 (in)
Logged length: 14 (in)
